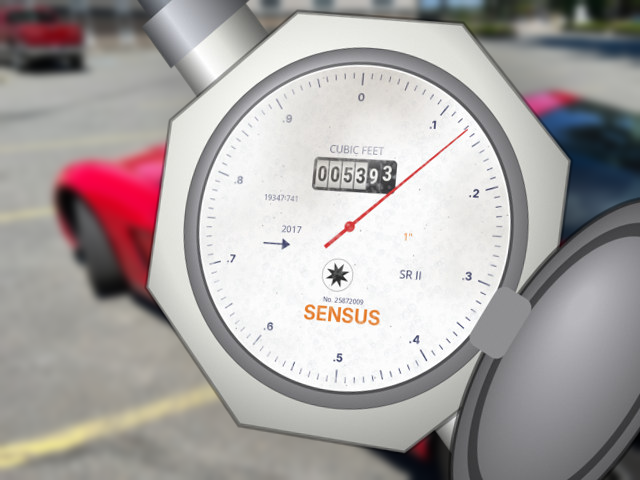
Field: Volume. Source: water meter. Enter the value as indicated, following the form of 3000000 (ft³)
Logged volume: 5393.13 (ft³)
